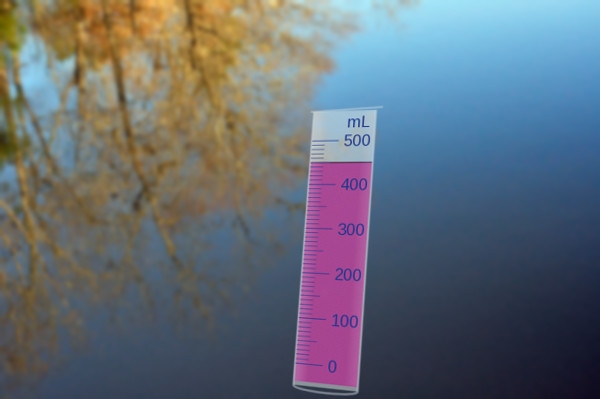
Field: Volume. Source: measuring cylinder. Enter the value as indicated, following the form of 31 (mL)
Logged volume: 450 (mL)
